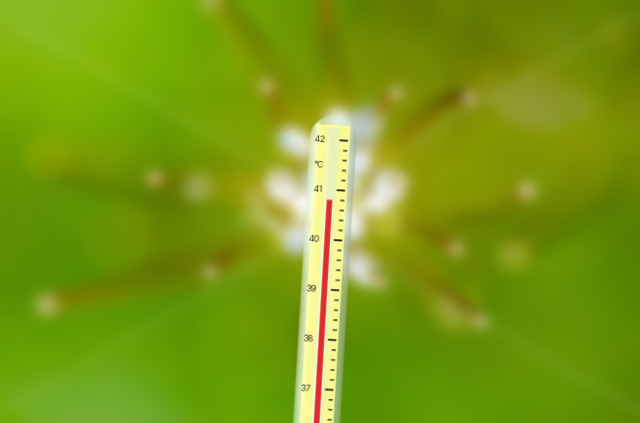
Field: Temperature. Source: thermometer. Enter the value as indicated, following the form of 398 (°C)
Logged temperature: 40.8 (°C)
